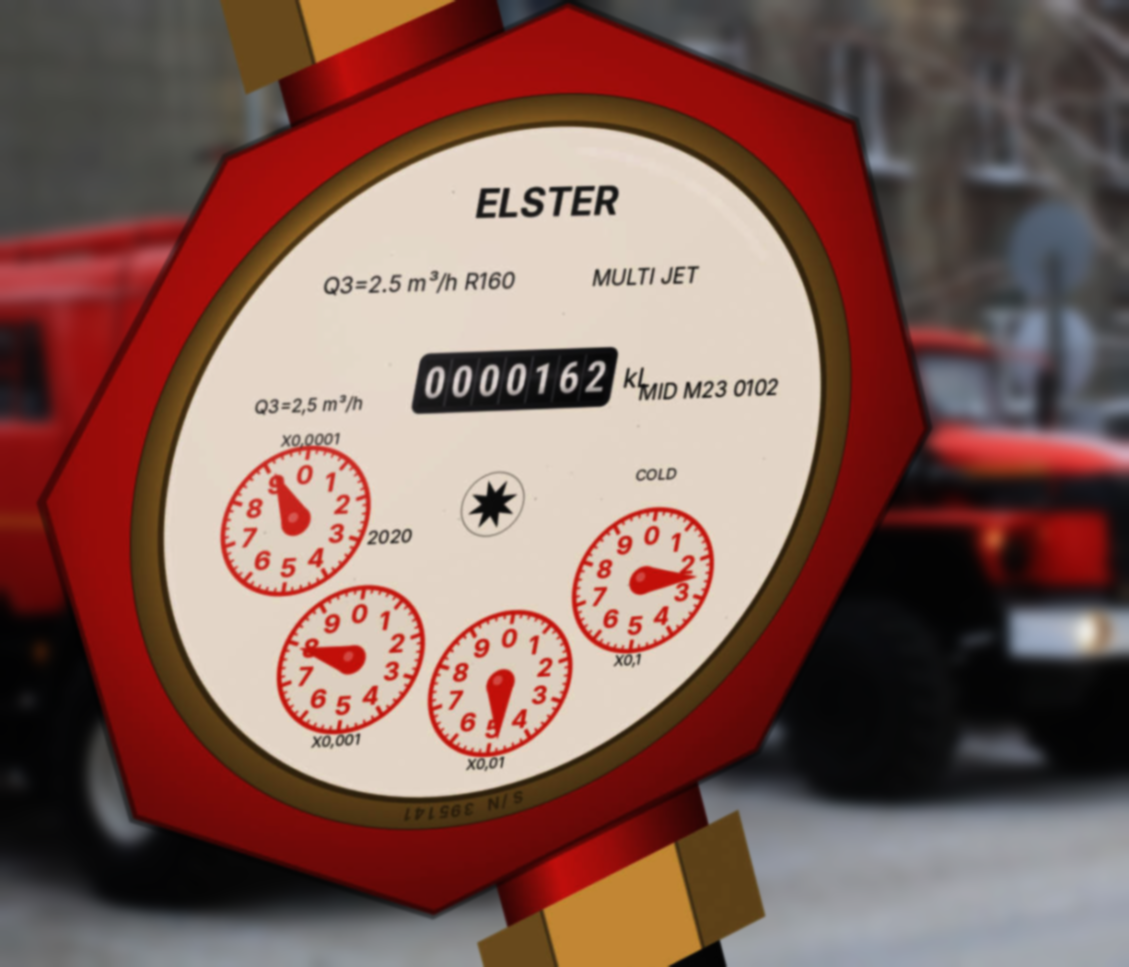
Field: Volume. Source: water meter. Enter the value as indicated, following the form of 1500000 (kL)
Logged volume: 162.2479 (kL)
